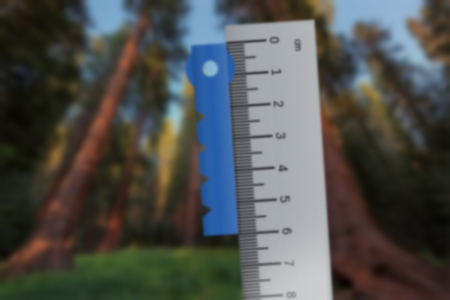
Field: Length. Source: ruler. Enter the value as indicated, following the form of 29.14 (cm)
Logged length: 6 (cm)
